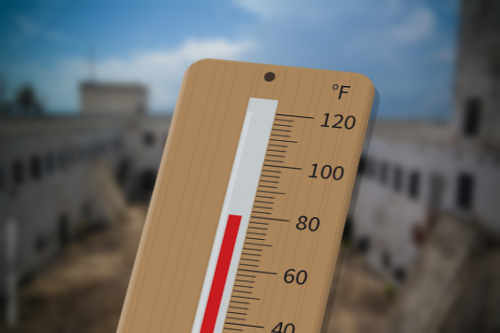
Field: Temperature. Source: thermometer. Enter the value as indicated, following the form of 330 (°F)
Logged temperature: 80 (°F)
